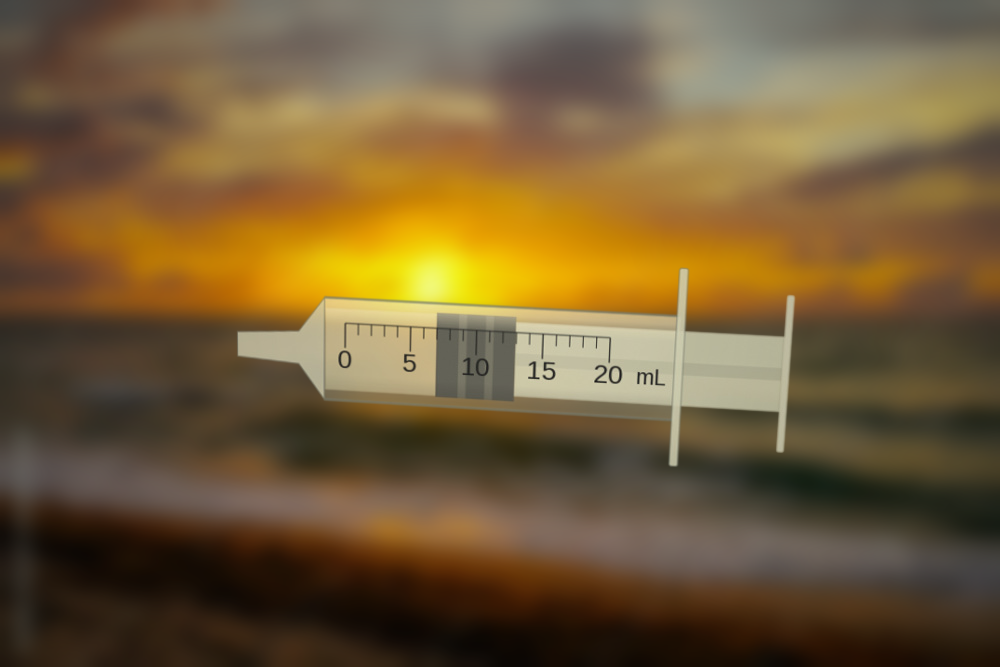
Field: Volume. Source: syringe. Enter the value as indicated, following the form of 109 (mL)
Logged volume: 7 (mL)
